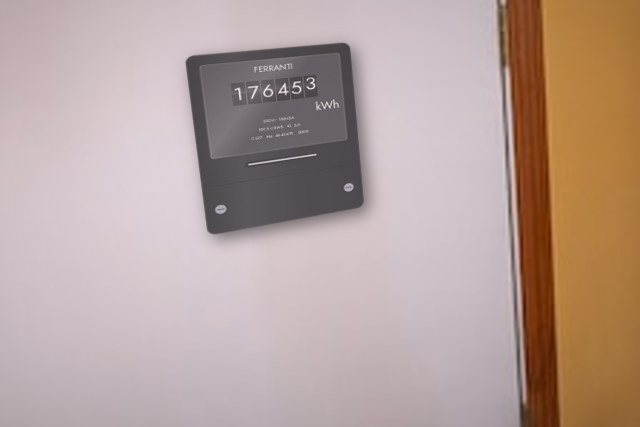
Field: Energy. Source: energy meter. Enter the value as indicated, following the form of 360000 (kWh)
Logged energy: 176453 (kWh)
